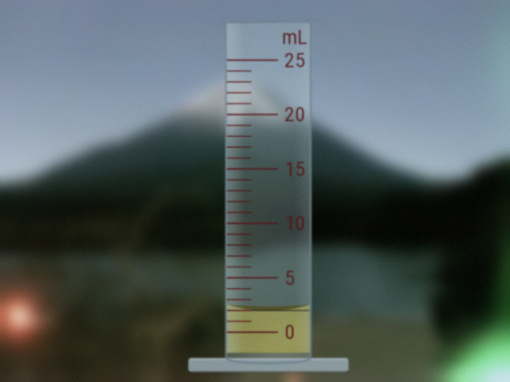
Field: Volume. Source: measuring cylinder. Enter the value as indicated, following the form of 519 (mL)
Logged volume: 2 (mL)
